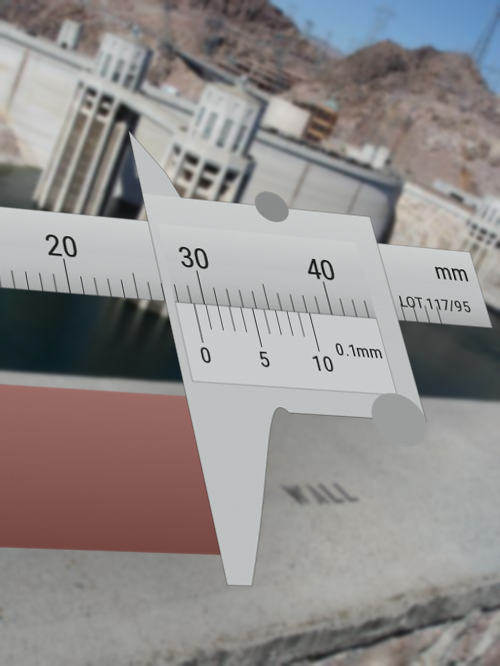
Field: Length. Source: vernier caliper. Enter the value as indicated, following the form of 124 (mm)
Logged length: 29.2 (mm)
